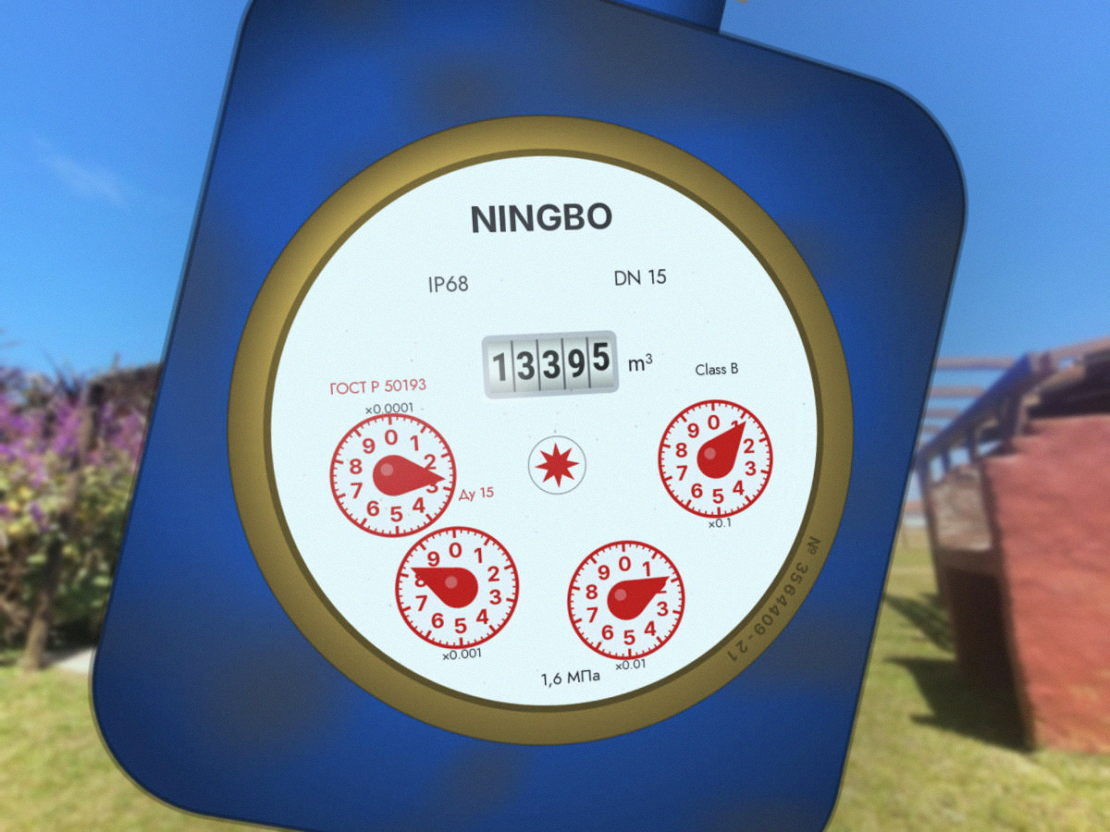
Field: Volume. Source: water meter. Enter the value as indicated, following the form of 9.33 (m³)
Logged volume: 13395.1182 (m³)
